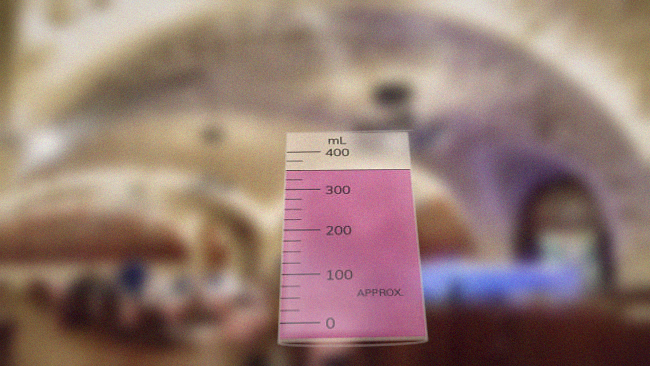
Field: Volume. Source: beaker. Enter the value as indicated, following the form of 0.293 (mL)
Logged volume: 350 (mL)
